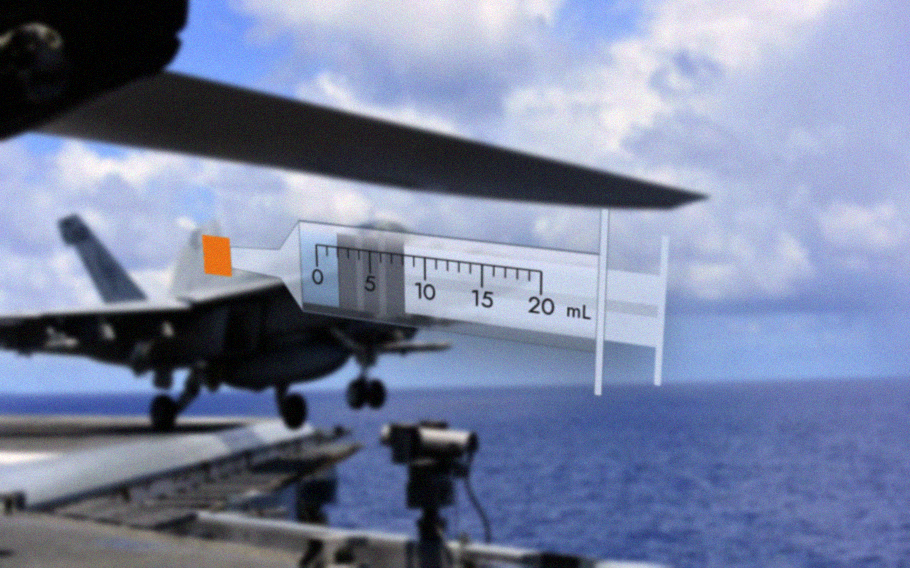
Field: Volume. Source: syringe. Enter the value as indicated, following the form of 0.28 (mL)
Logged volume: 2 (mL)
